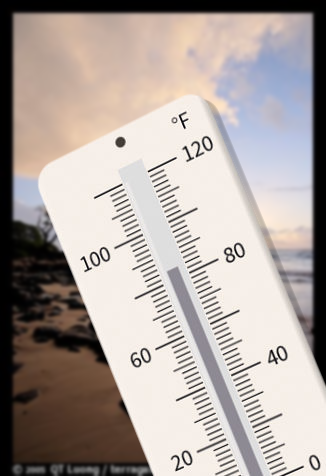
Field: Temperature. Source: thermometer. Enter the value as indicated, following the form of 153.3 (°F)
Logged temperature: 84 (°F)
